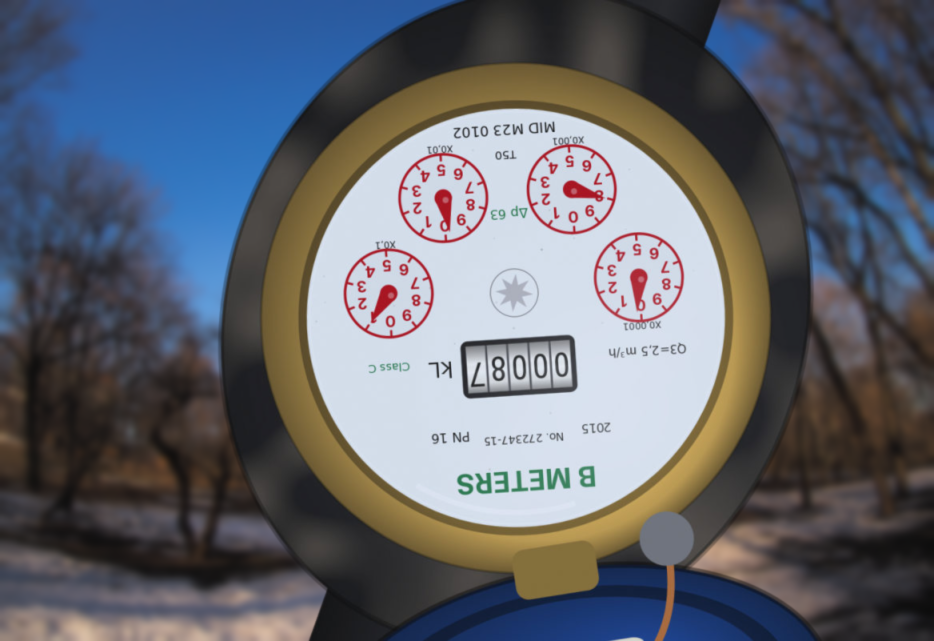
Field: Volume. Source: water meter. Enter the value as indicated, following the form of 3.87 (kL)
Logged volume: 87.0980 (kL)
